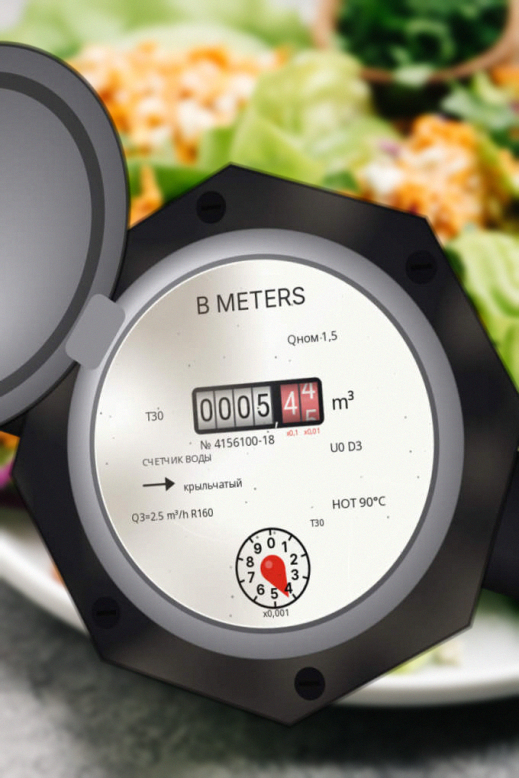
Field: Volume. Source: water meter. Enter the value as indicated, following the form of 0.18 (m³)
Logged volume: 5.444 (m³)
